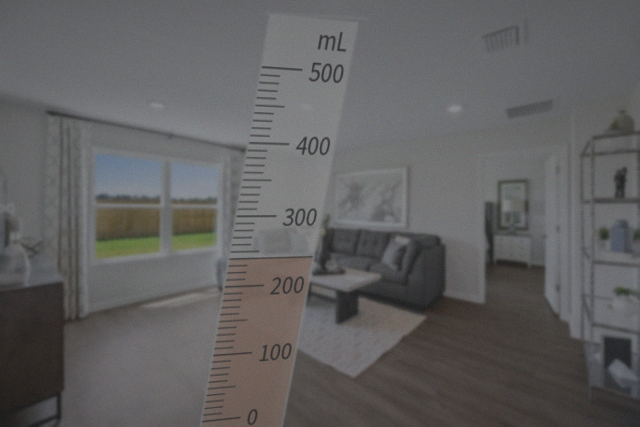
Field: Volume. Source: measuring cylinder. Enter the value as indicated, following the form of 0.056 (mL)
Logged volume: 240 (mL)
